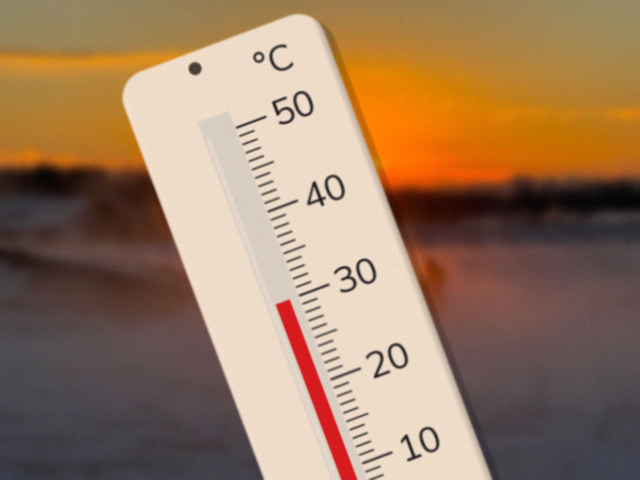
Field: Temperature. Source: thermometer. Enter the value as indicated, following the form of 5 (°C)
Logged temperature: 30 (°C)
